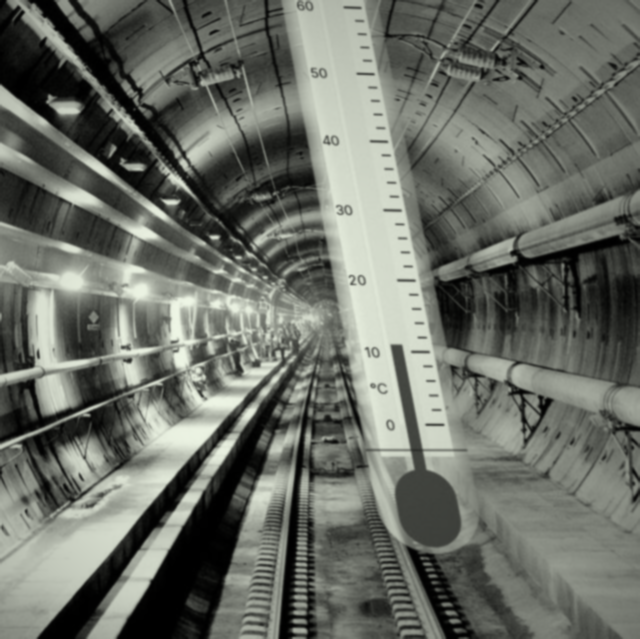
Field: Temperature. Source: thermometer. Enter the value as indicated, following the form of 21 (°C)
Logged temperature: 11 (°C)
